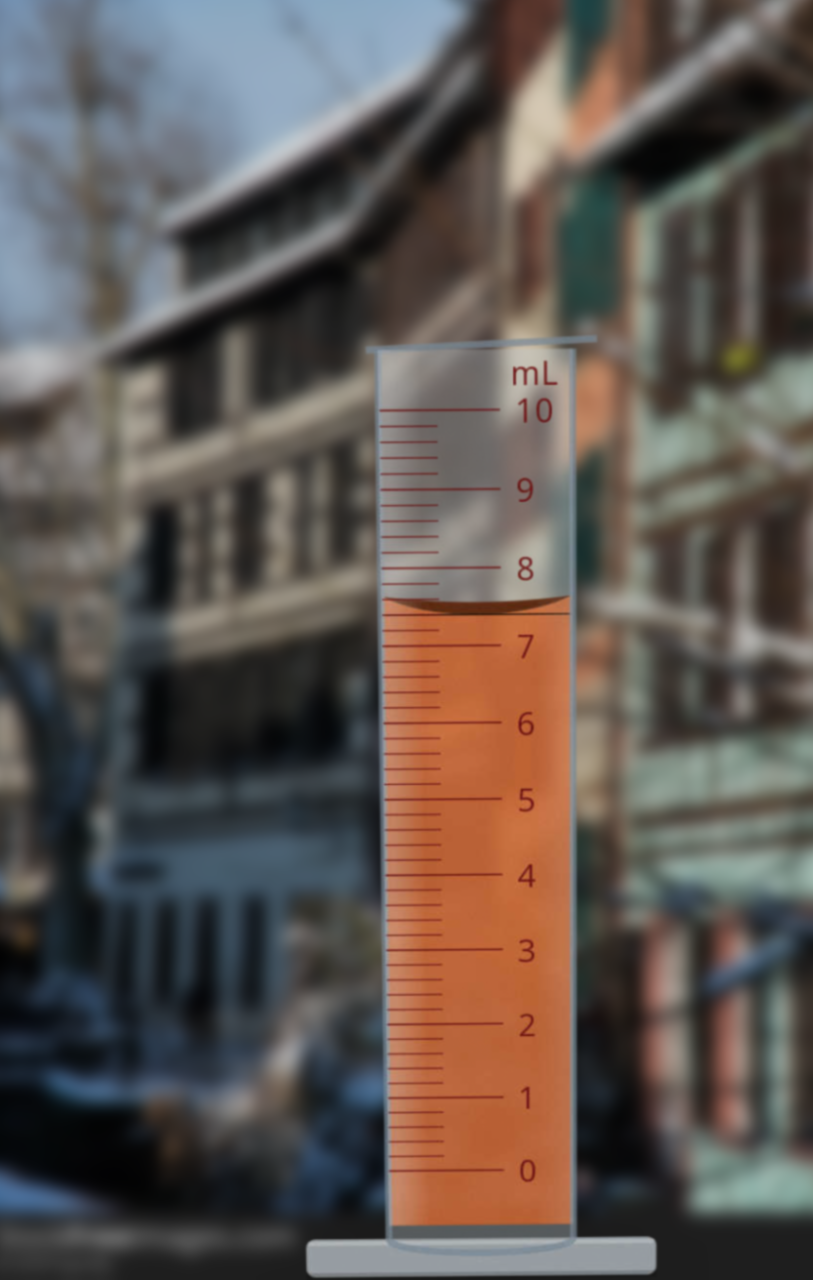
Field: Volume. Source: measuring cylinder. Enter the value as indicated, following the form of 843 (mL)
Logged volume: 7.4 (mL)
